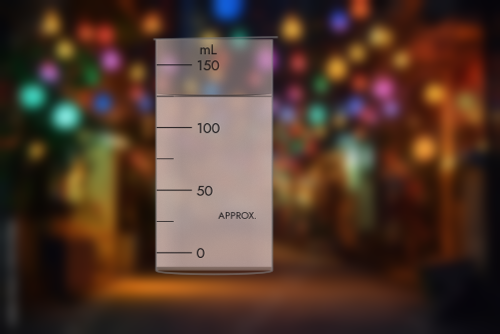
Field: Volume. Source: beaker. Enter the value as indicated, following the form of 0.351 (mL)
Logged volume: 125 (mL)
